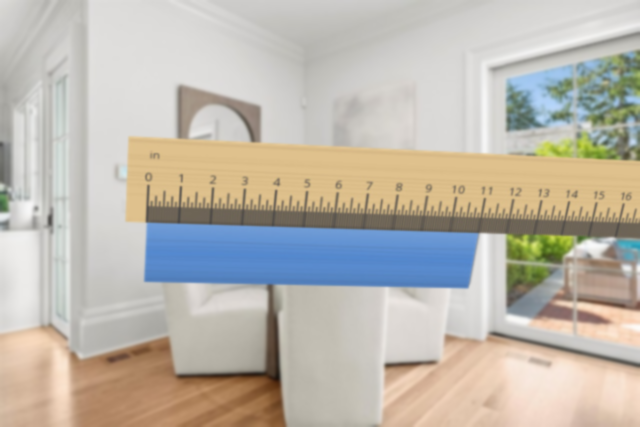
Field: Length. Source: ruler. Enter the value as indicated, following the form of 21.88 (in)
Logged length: 11 (in)
